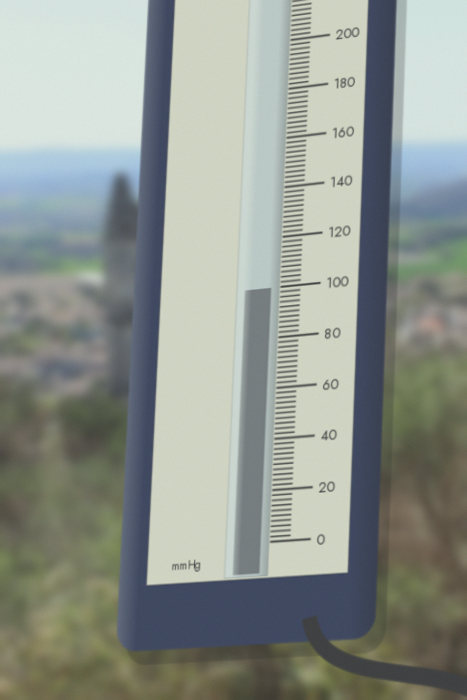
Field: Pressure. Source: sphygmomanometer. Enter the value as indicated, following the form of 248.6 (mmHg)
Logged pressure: 100 (mmHg)
